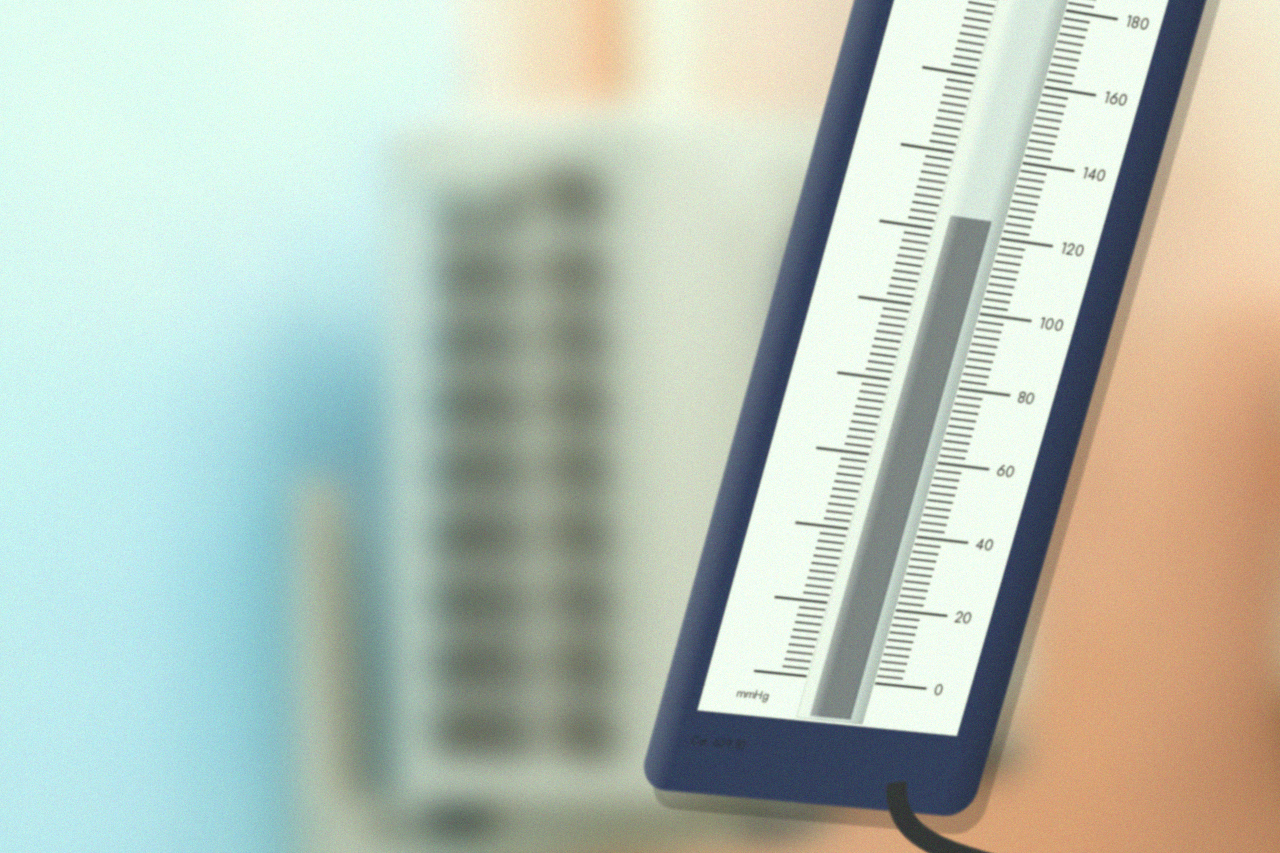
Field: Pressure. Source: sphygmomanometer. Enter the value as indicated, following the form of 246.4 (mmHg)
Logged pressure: 124 (mmHg)
